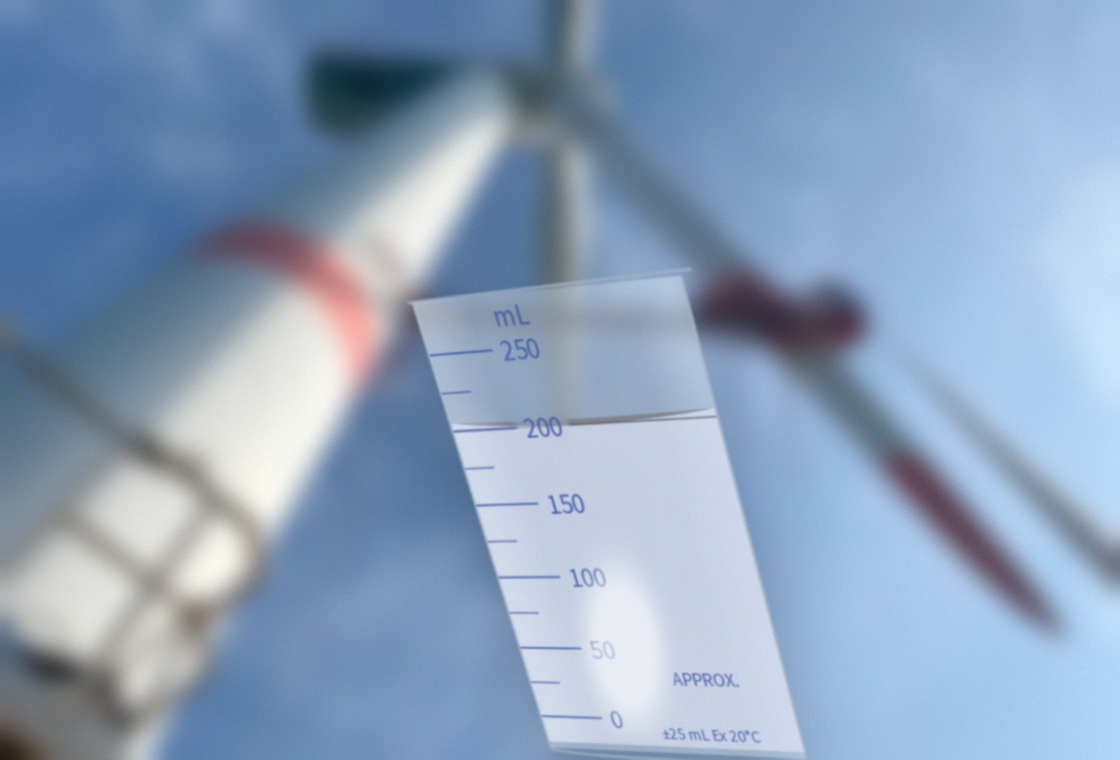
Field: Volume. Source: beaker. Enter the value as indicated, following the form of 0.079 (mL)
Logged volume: 200 (mL)
